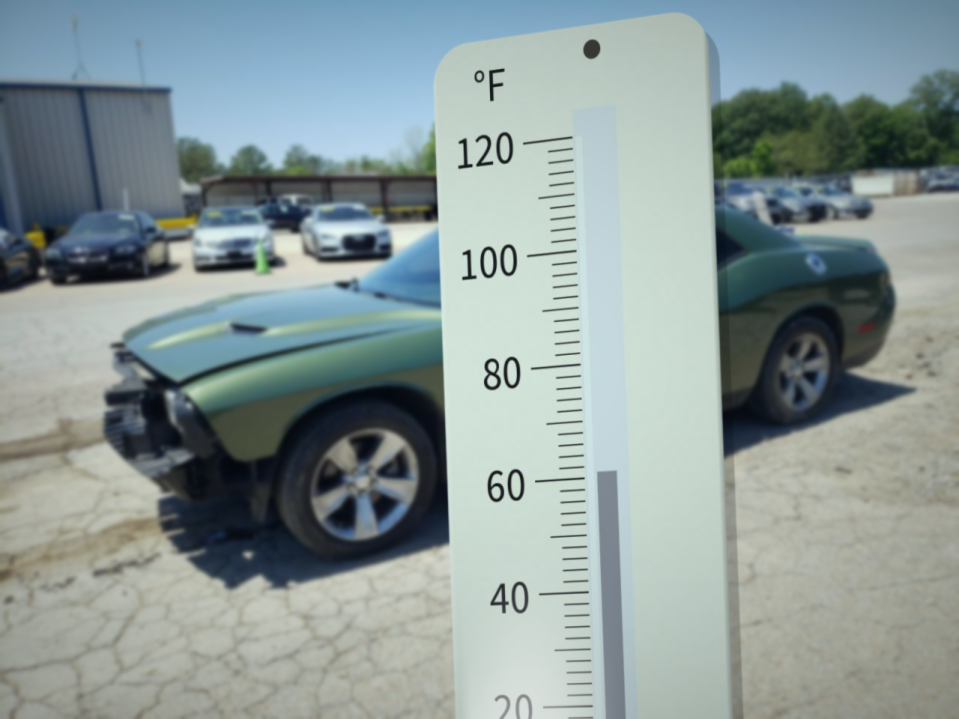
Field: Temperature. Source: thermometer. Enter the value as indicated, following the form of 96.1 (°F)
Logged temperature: 61 (°F)
